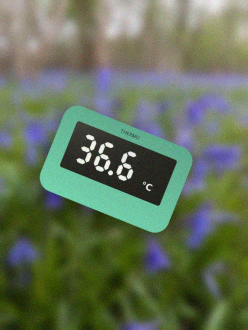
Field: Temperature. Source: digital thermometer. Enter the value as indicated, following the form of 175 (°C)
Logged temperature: 36.6 (°C)
